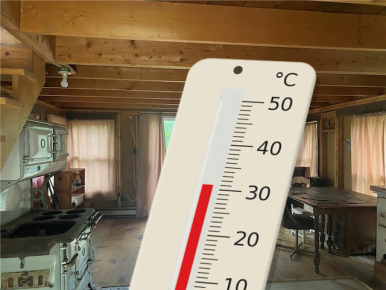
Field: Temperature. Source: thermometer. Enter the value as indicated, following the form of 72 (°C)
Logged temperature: 31 (°C)
